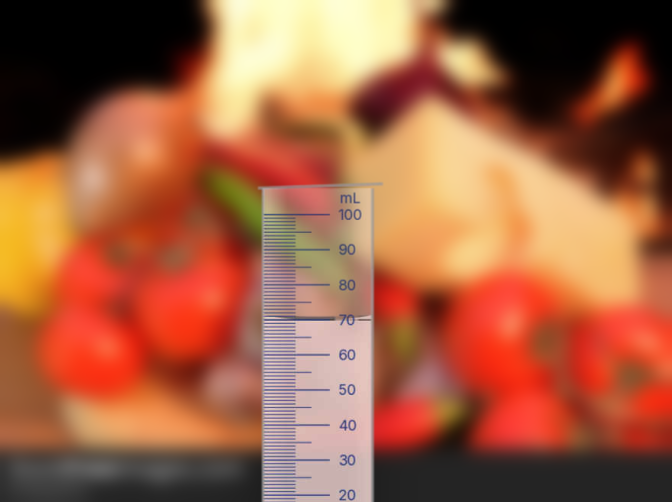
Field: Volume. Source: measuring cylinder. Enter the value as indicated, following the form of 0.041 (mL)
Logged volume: 70 (mL)
